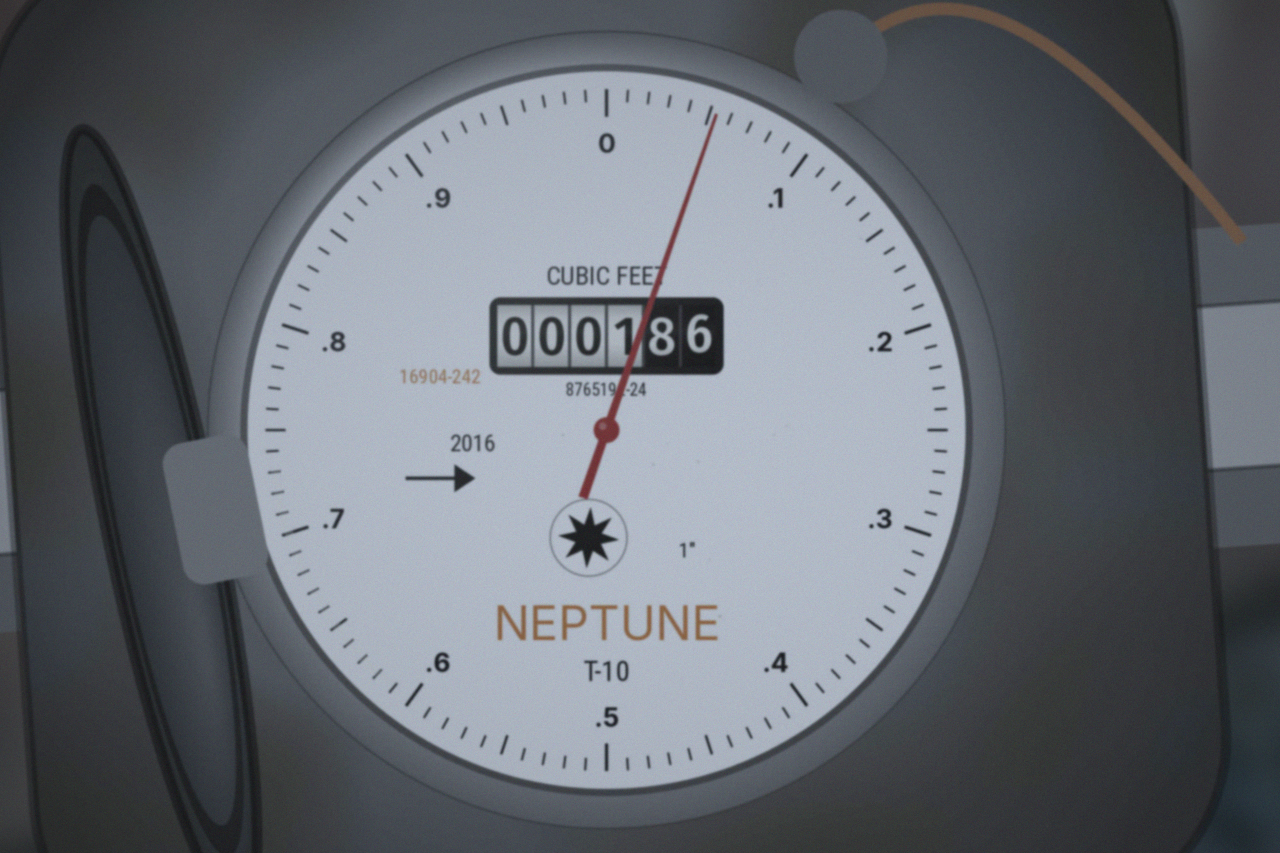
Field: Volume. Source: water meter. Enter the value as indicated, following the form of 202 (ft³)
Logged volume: 186.05 (ft³)
